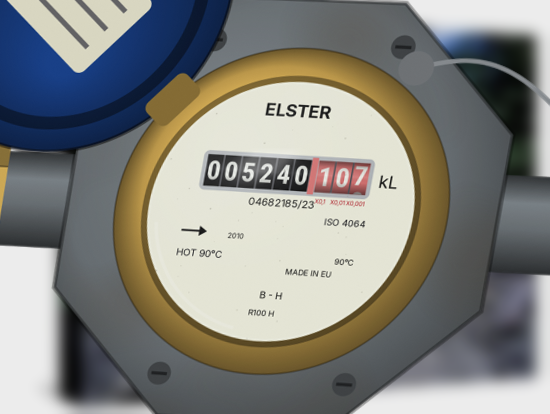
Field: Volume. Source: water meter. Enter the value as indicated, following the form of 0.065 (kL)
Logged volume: 5240.107 (kL)
